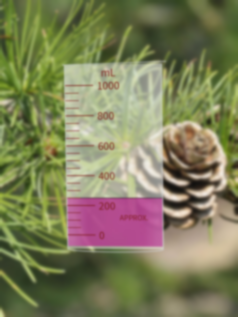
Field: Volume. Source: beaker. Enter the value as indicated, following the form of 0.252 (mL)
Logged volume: 250 (mL)
